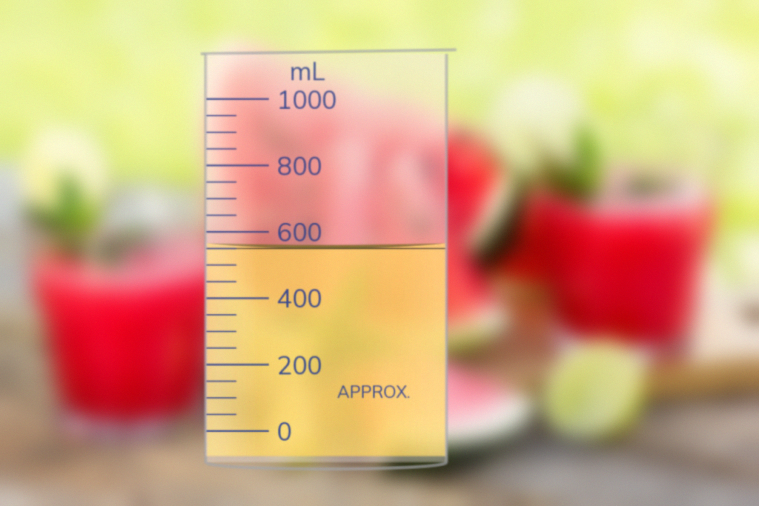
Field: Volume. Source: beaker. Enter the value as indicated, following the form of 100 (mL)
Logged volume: 550 (mL)
